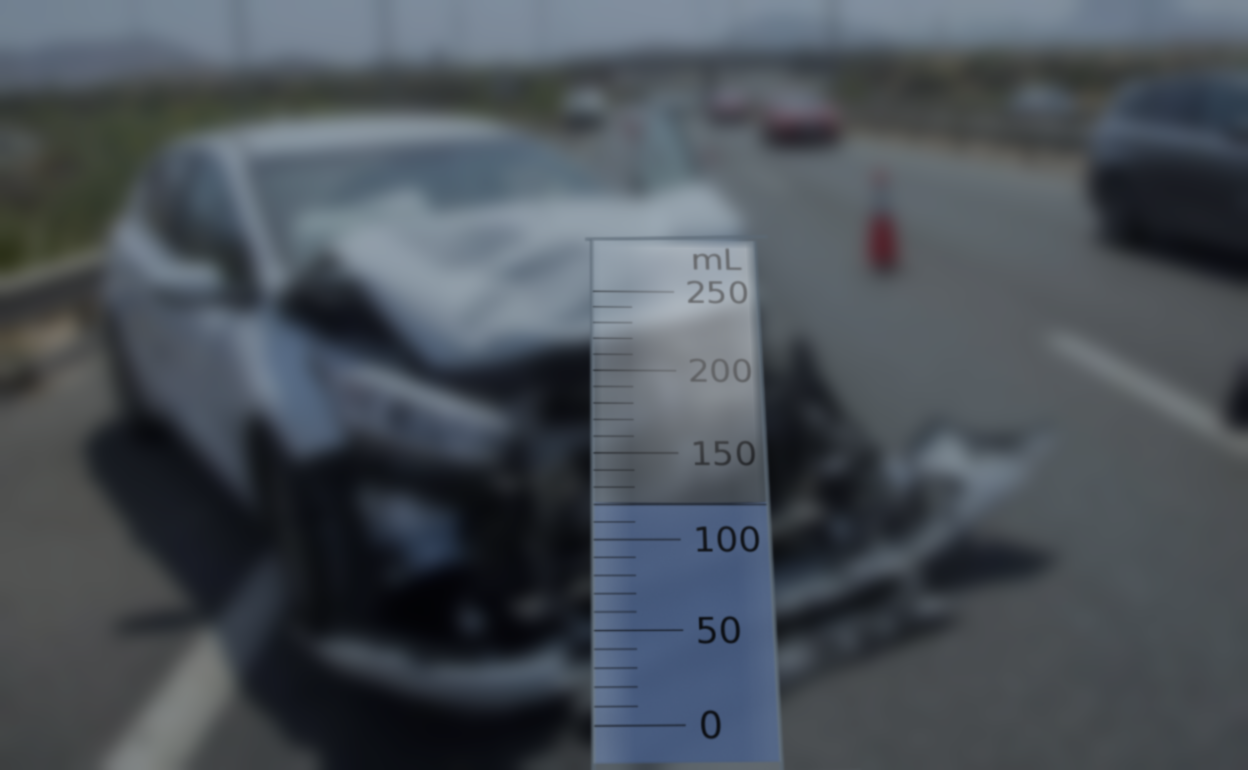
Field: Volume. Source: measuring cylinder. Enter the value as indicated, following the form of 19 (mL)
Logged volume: 120 (mL)
